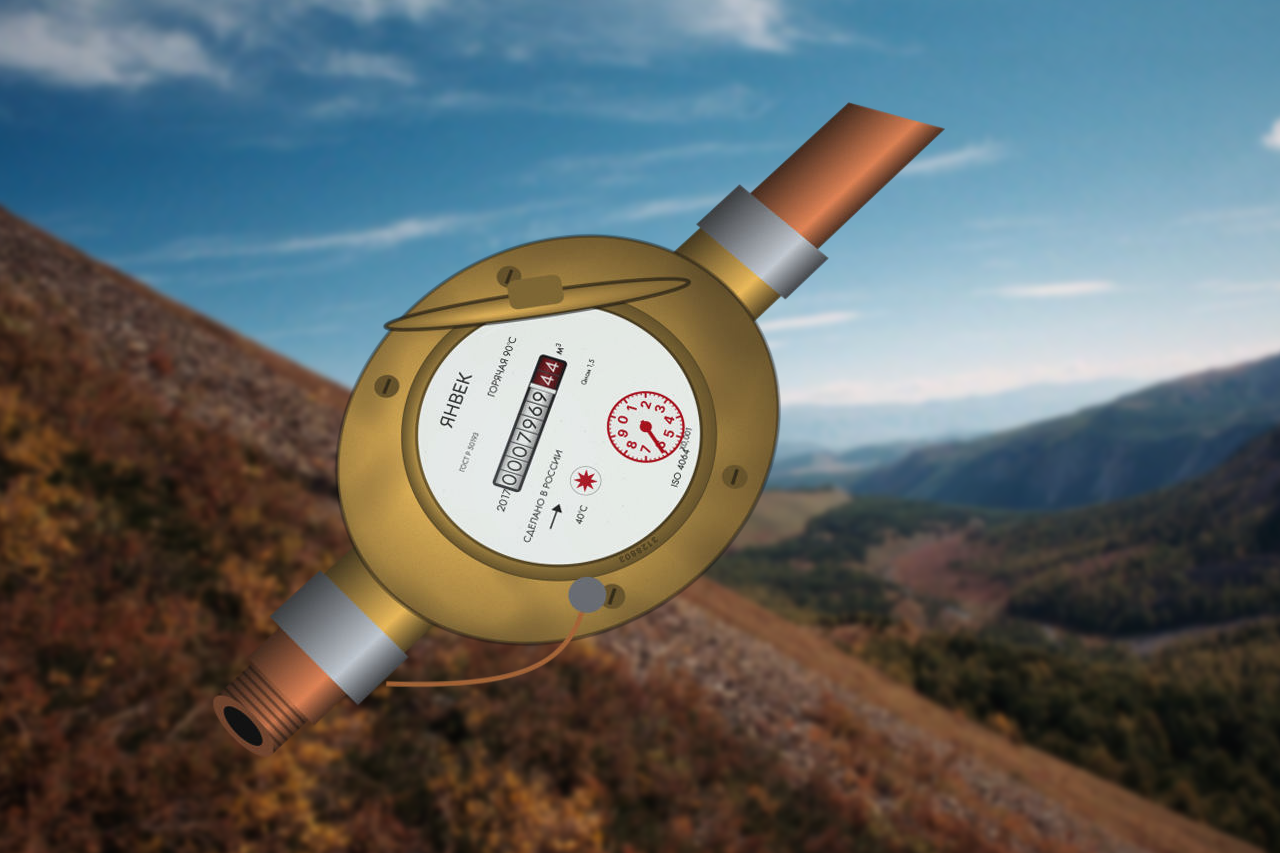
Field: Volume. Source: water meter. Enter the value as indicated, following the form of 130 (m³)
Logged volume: 7969.446 (m³)
